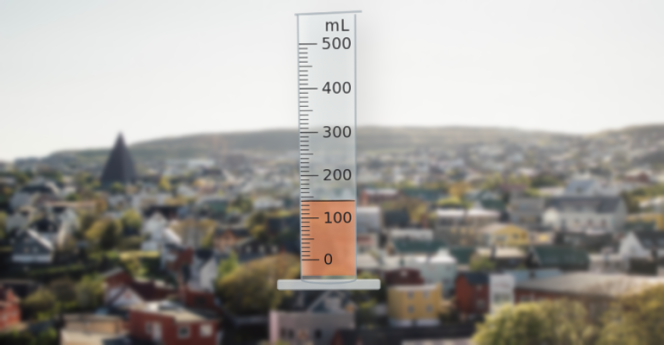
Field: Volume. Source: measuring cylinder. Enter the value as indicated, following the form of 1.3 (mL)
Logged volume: 140 (mL)
